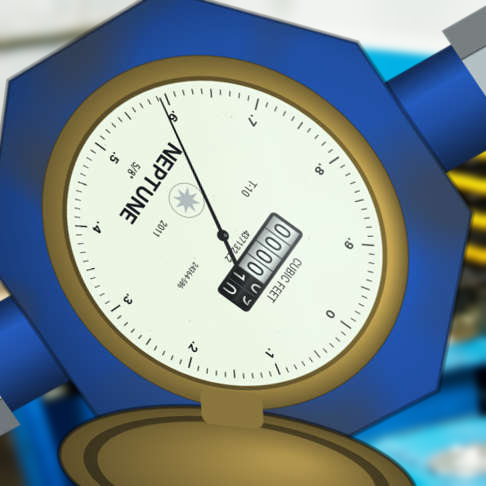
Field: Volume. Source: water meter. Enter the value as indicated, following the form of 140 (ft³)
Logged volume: 9.59 (ft³)
